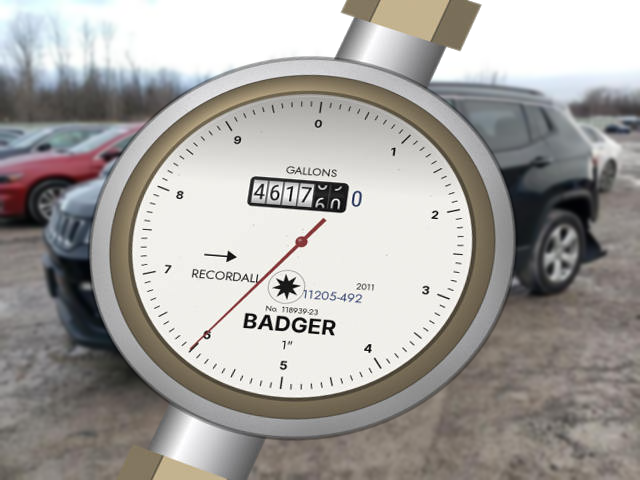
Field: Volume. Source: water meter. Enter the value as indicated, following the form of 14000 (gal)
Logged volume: 4617596.0 (gal)
